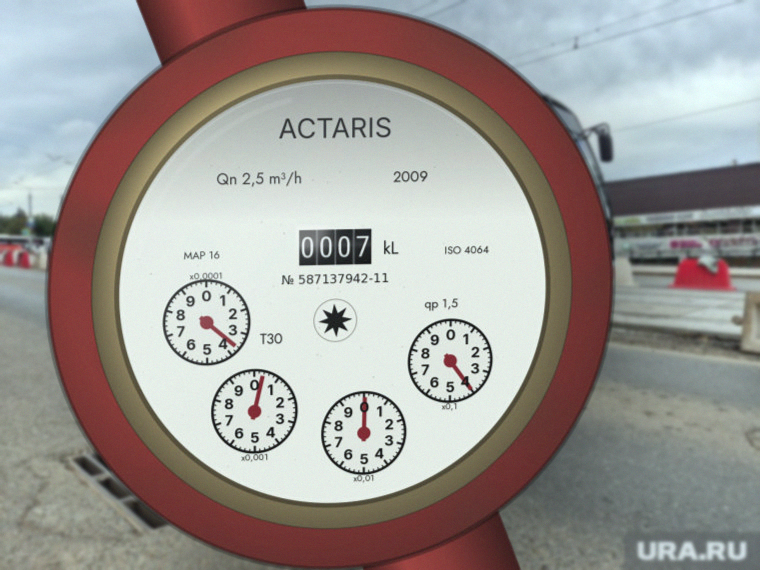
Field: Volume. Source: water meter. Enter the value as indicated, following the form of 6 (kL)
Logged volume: 7.4003 (kL)
